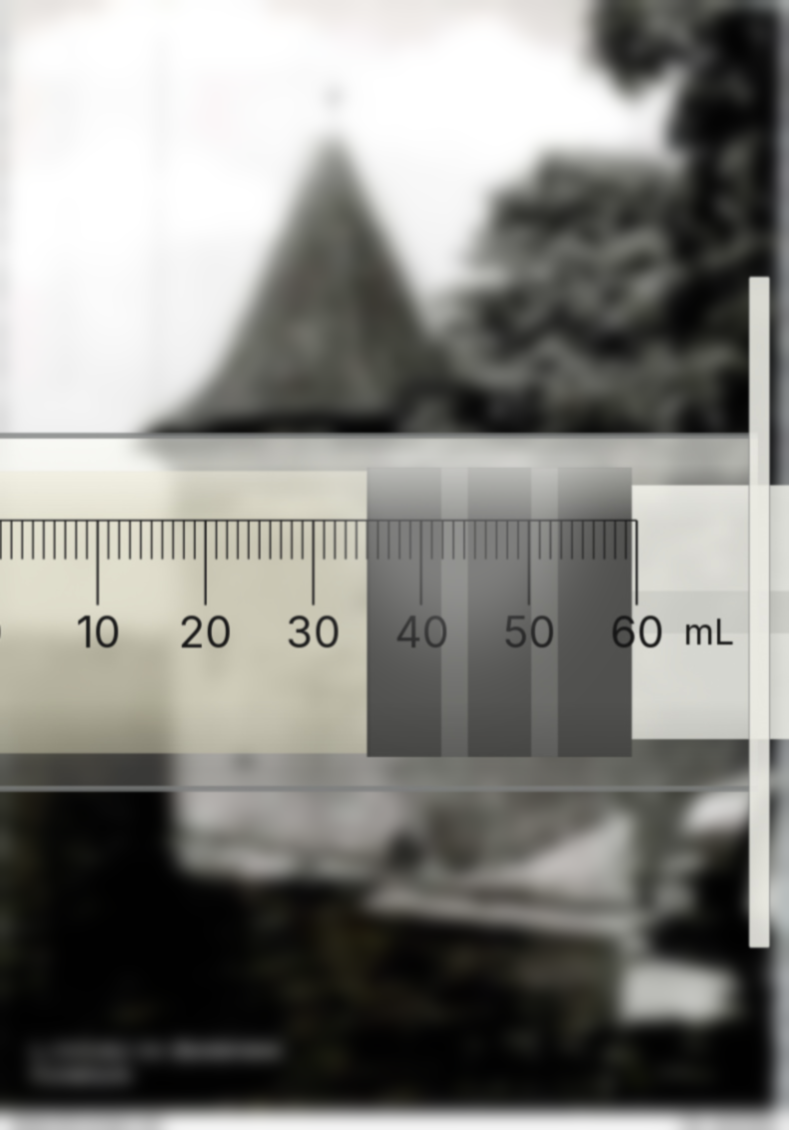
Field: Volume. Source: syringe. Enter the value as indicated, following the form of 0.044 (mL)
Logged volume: 35 (mL)
